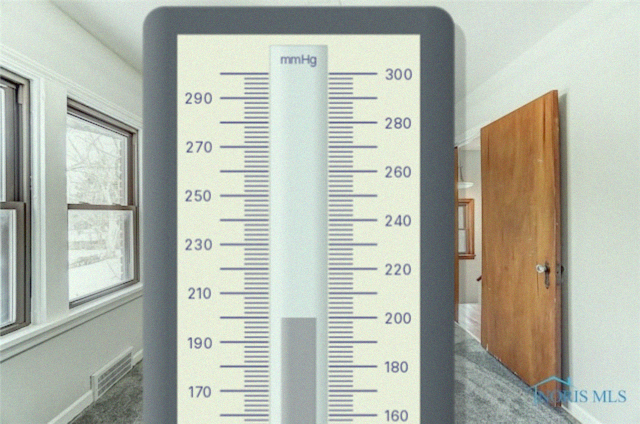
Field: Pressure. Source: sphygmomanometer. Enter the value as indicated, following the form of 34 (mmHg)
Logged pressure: 200 (mmHg)
